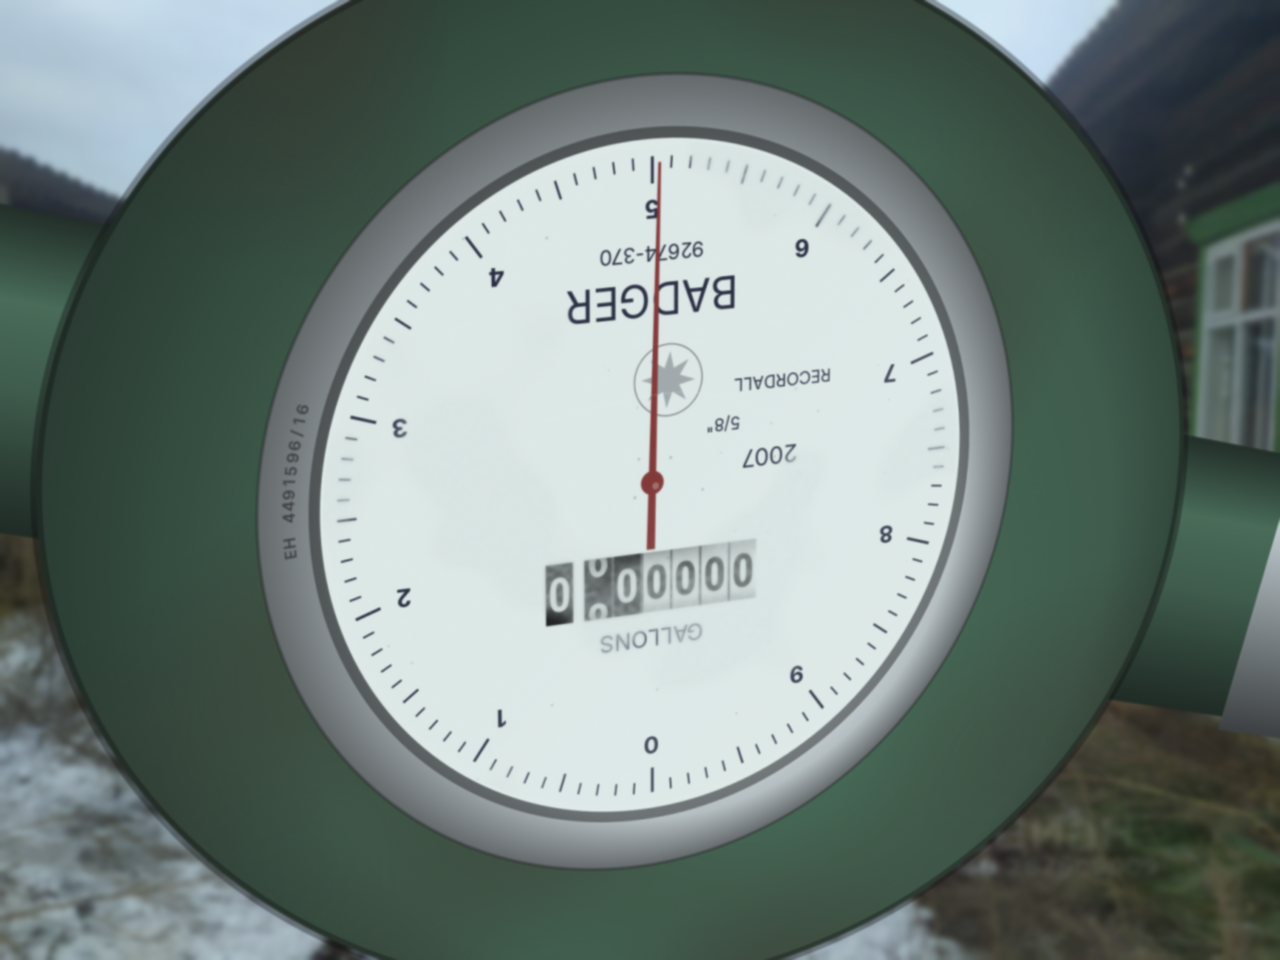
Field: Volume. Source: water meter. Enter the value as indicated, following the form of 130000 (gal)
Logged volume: 85.0 (gal)
